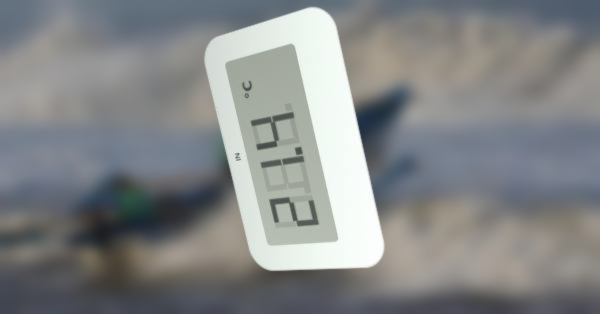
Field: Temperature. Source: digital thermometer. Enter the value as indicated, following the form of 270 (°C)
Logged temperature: 21.4 (°C)
